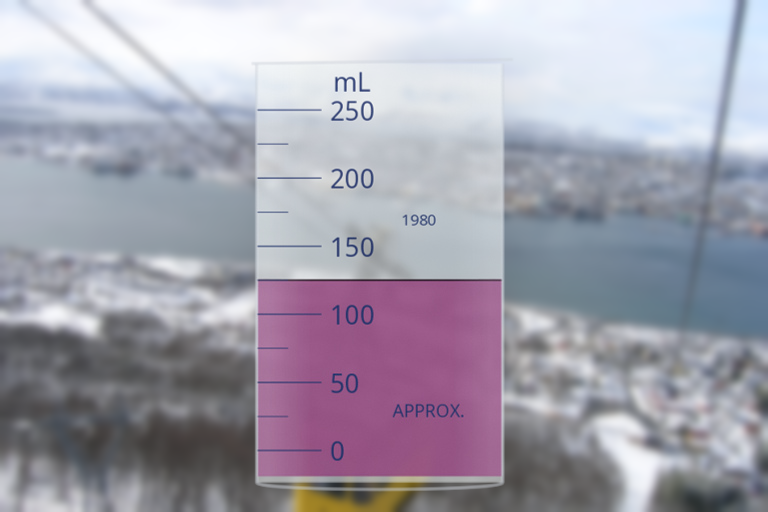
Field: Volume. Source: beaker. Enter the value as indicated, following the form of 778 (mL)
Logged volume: 125 (mL)
